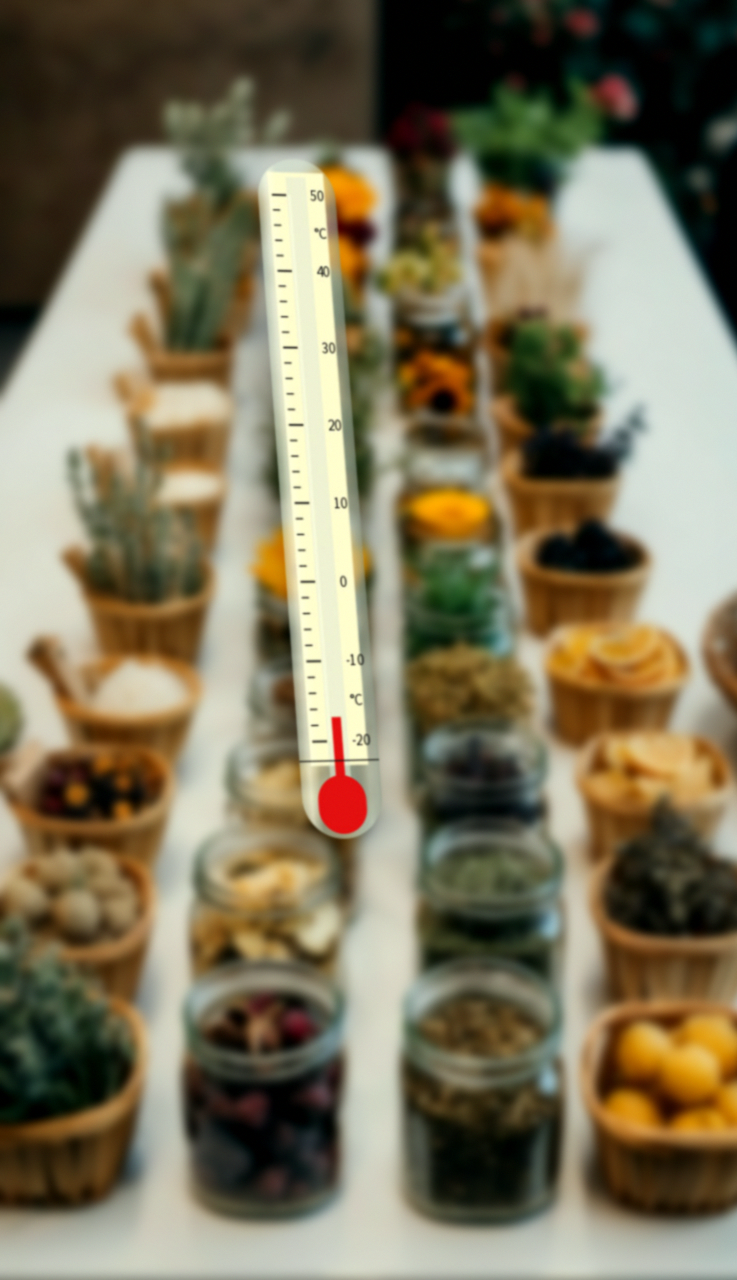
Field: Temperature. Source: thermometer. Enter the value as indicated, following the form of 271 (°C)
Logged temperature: -17 (°C)
